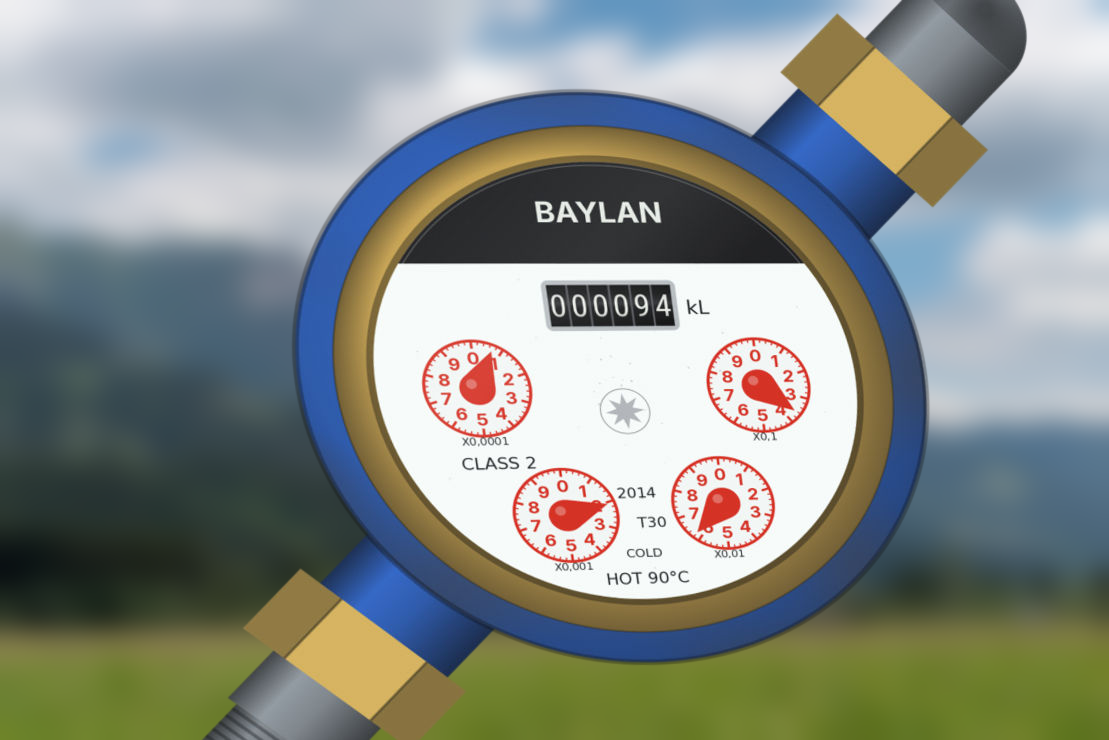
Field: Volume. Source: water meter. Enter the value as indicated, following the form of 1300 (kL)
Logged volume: 94.3620 (kL)
